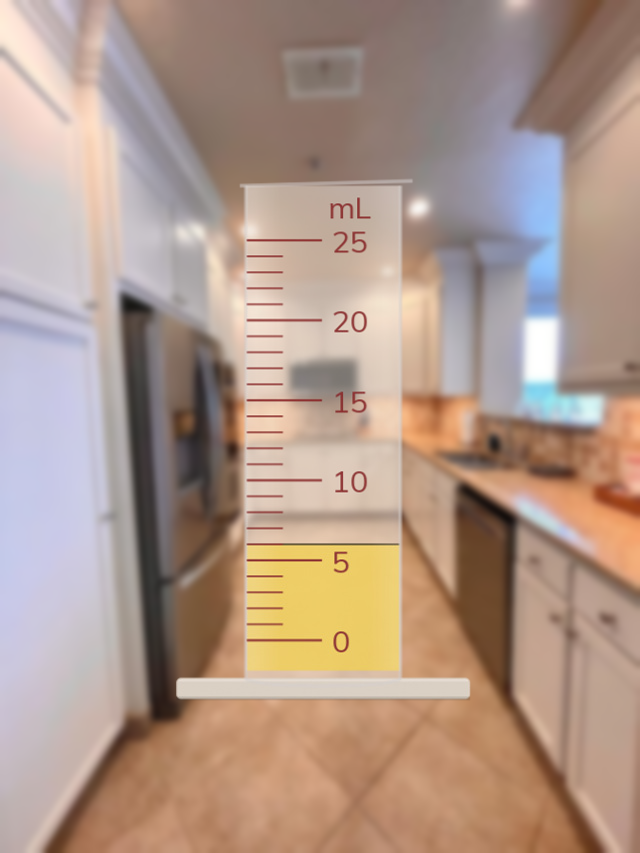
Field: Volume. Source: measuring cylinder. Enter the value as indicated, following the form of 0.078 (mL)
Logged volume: 6 (mL)
